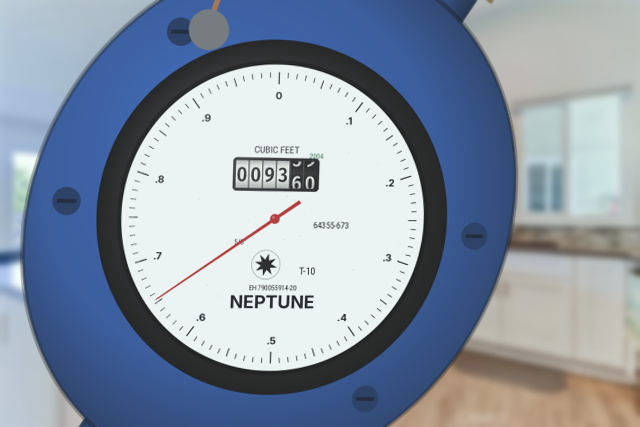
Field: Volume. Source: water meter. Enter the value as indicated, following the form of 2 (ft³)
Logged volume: 9359.65 (ft³)
